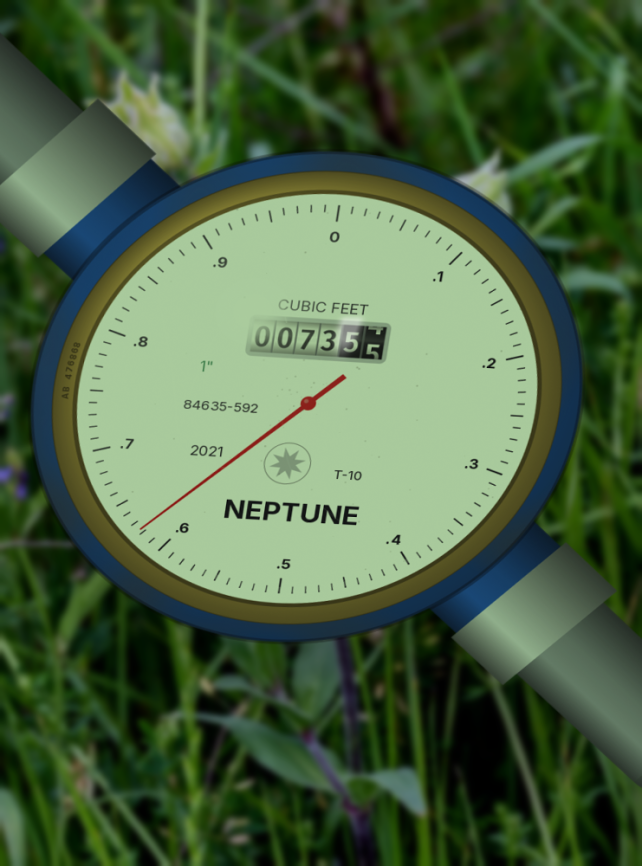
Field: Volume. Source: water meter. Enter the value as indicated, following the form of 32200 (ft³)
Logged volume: 7354.62 (ft³)
